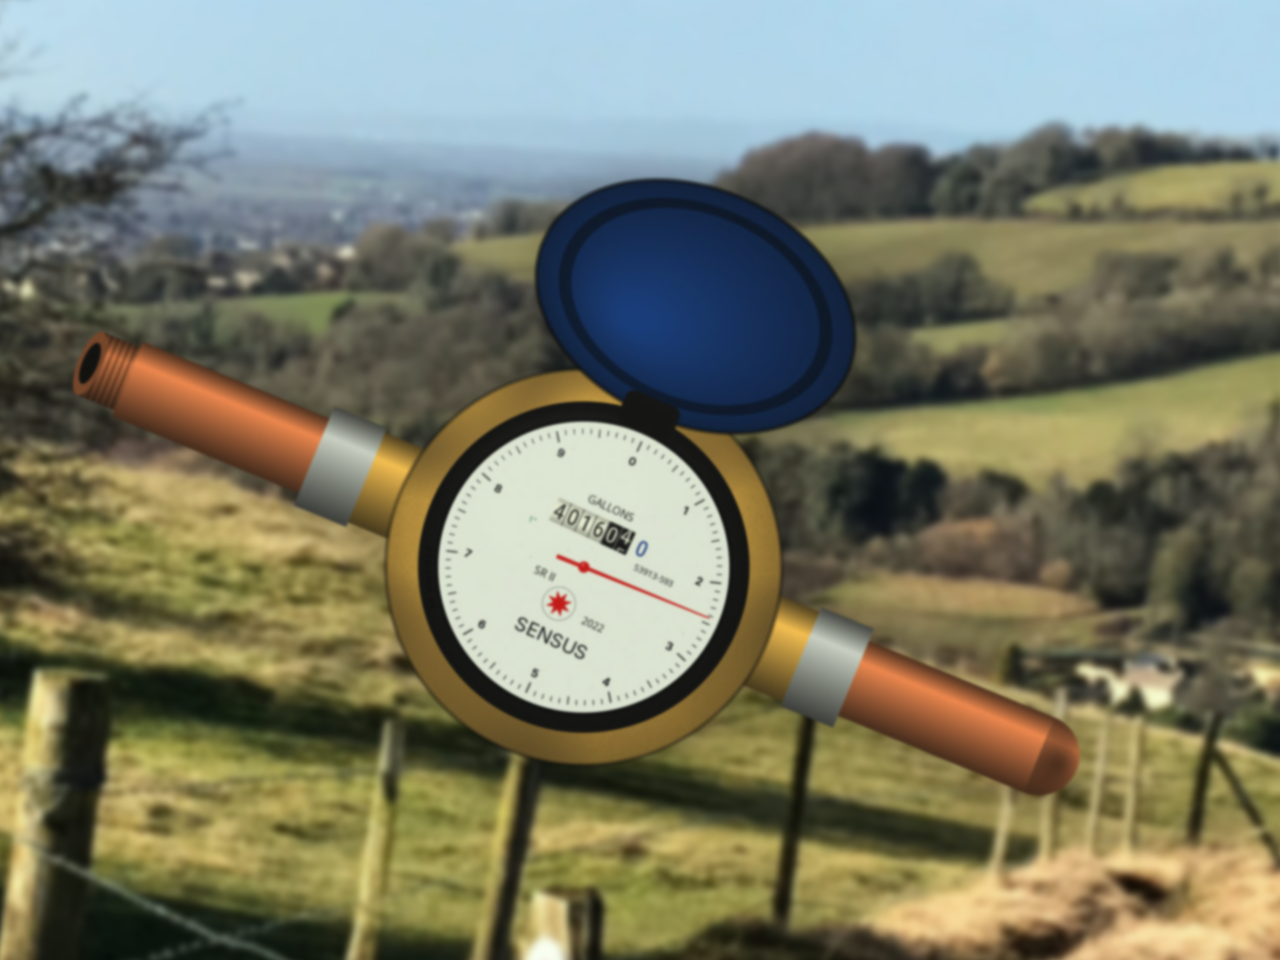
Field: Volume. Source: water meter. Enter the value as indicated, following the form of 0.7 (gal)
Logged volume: 4016042.4 (gal)
